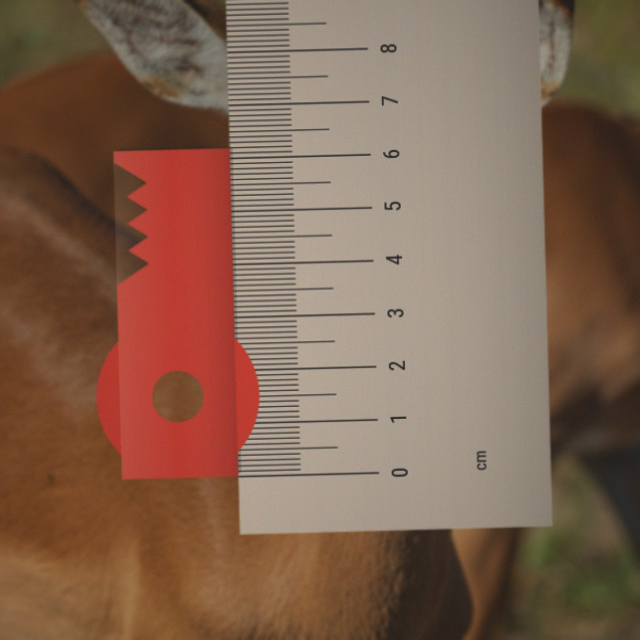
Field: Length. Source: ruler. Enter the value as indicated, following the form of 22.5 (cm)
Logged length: 6.2 (cm)
